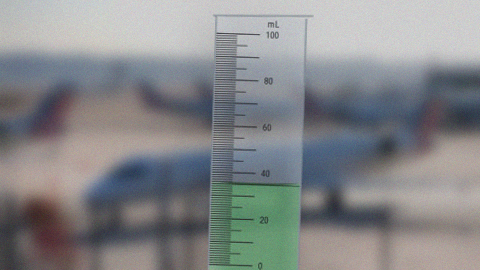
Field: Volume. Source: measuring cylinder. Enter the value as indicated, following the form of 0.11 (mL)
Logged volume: 35 (mL)
